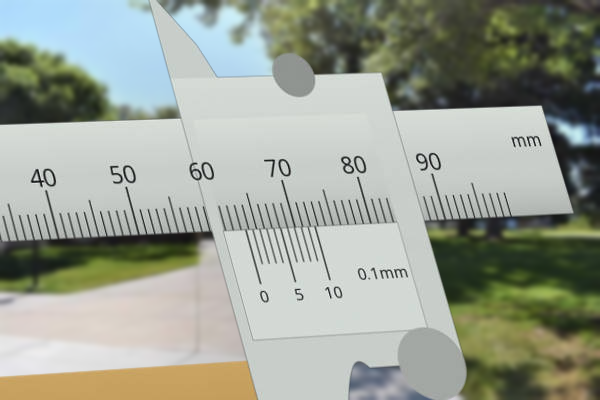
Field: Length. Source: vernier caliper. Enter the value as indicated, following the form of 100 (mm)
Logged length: 63.6 (mm)
